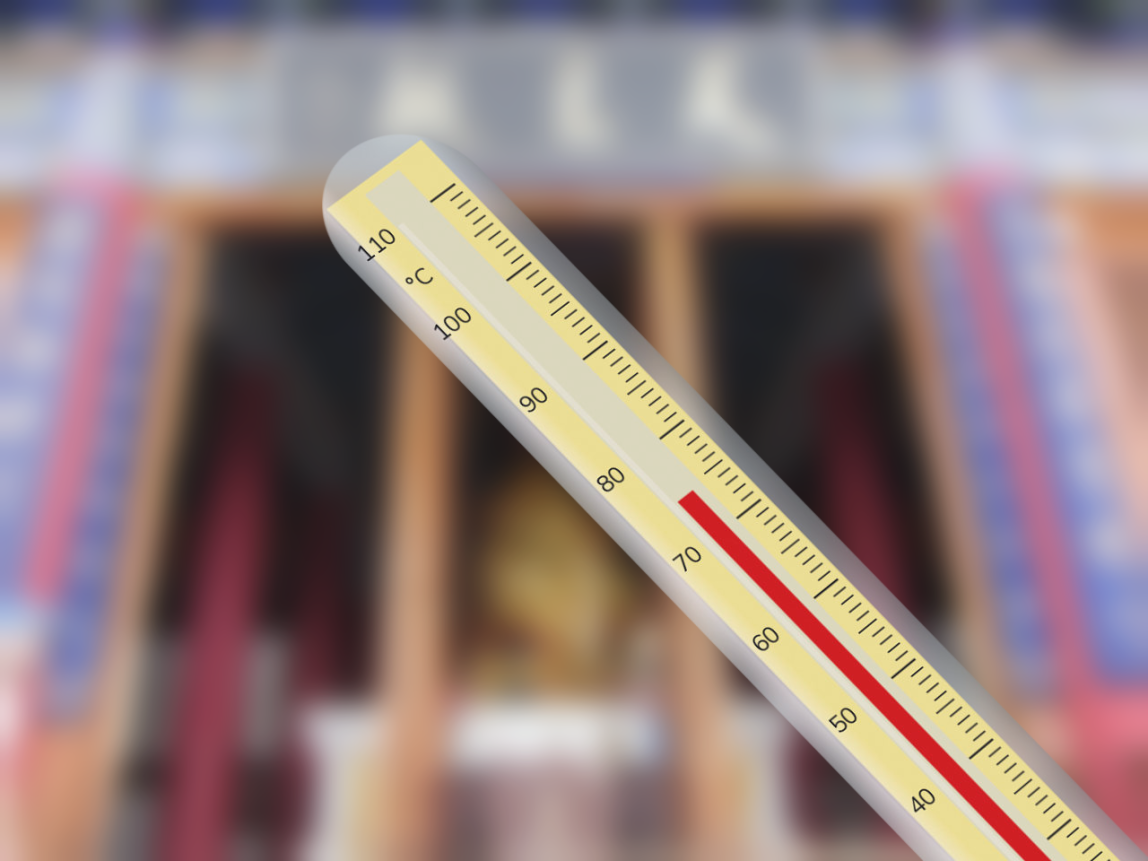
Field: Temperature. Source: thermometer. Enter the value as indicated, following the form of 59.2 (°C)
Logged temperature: 74.5 (°C)
